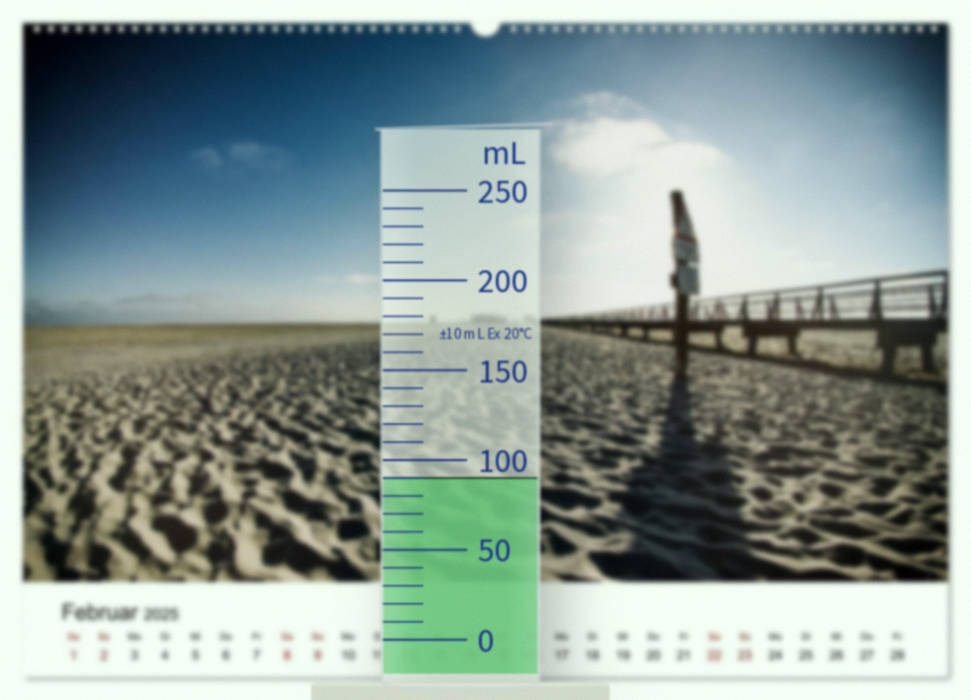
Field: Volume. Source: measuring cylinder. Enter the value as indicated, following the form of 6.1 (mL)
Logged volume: 90 (mL)
